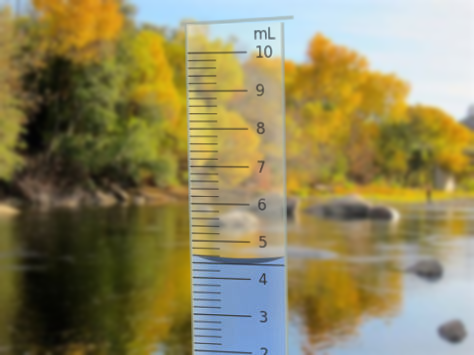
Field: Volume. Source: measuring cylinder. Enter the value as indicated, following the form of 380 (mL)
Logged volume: 4.4 (mL)
